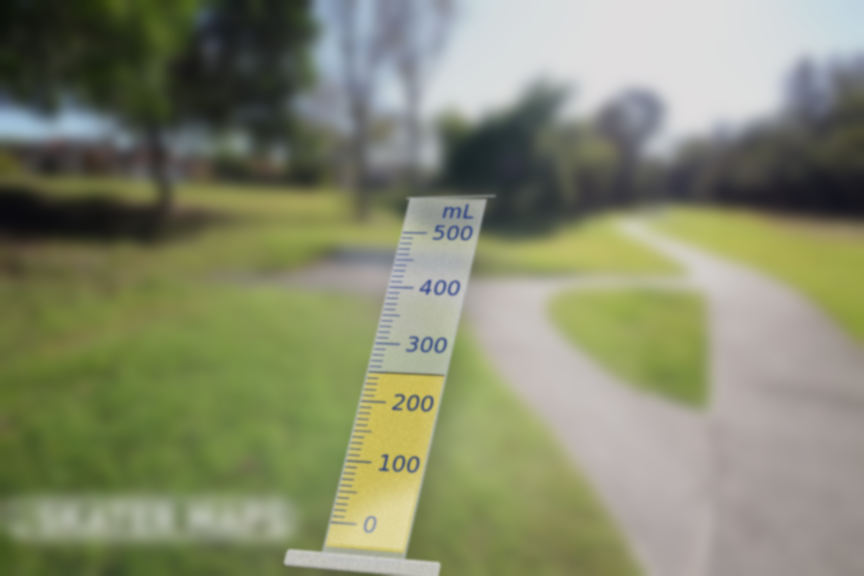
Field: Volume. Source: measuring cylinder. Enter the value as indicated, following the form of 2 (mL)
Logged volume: 250 (mL)
